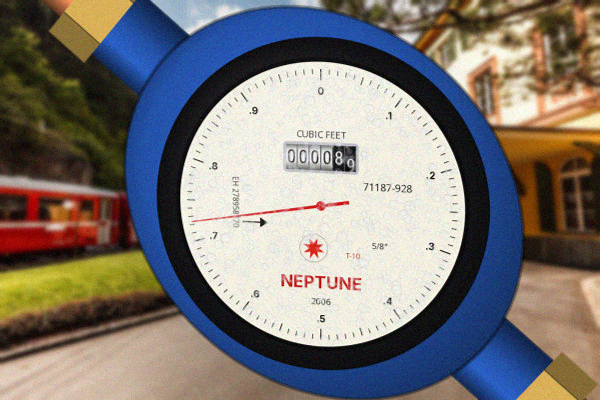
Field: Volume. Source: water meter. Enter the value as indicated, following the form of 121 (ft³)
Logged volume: 88.72 (ft³)
